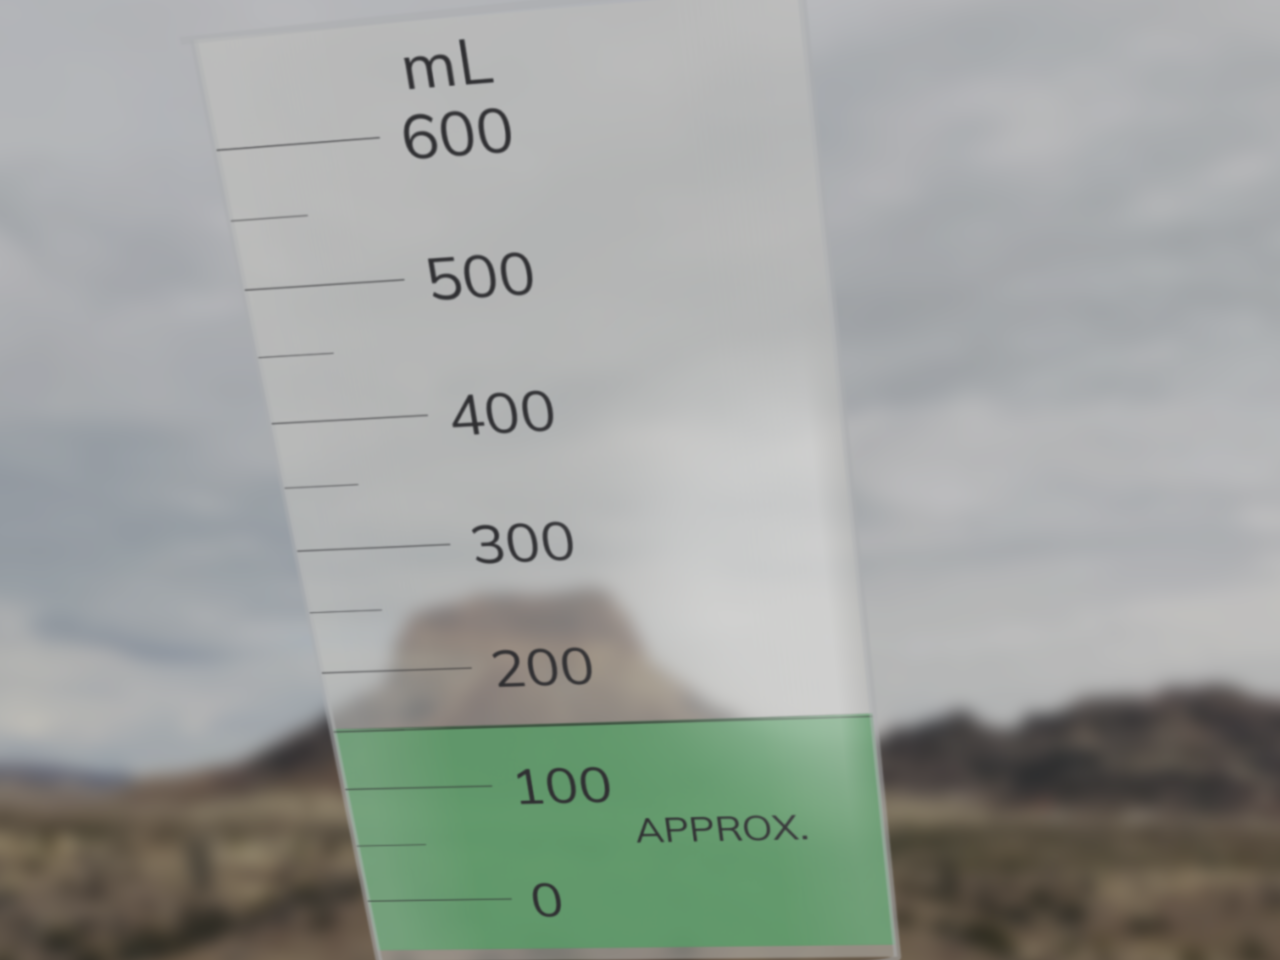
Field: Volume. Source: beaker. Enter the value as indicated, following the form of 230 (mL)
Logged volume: 150 (mL)
